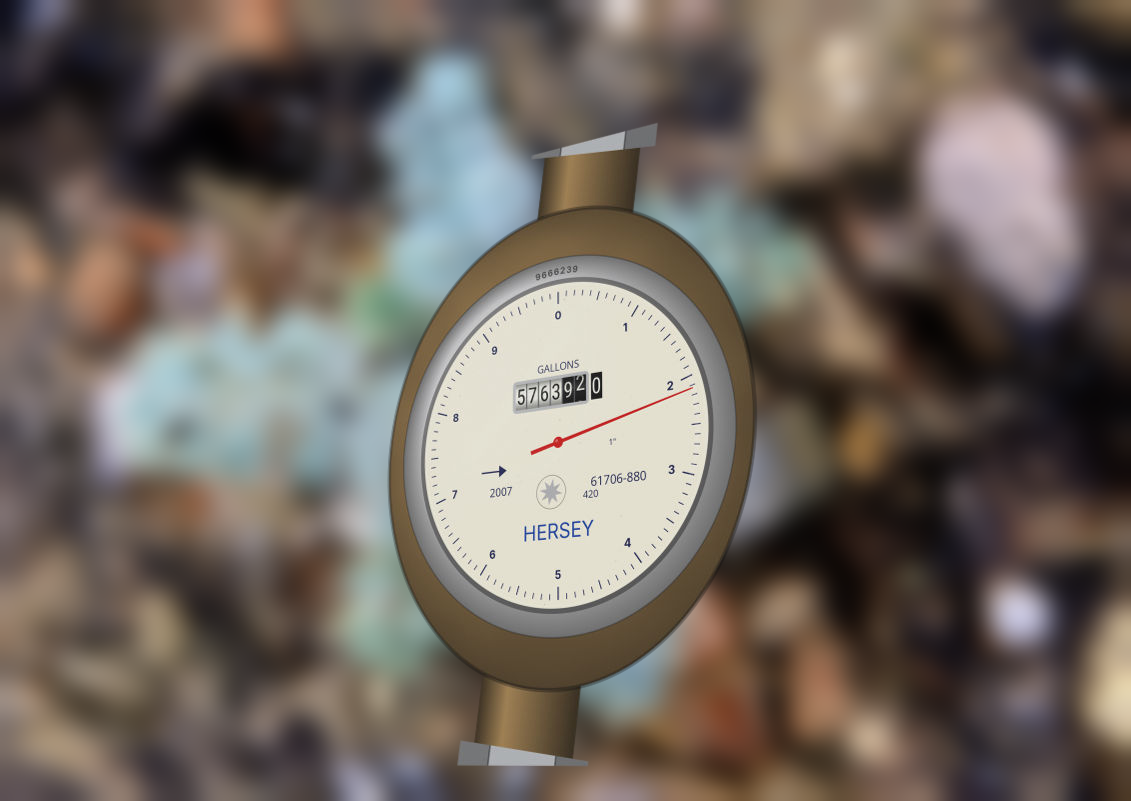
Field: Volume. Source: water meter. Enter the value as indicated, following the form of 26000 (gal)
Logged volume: 5763922.1 (gal)
